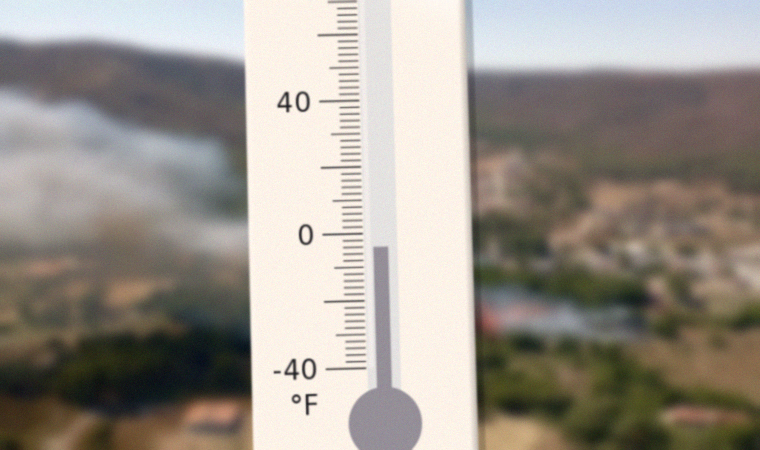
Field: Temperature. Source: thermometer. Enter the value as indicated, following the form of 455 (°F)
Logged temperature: -4 (°F)
